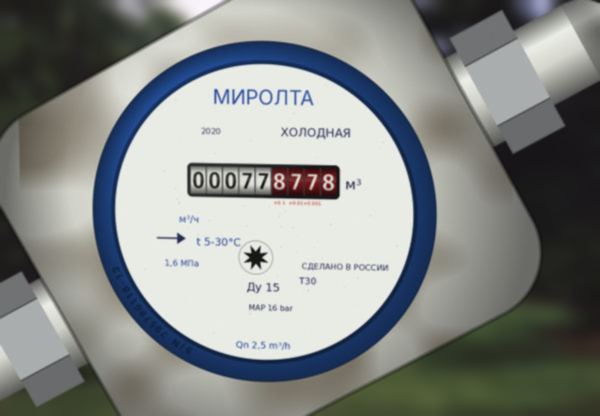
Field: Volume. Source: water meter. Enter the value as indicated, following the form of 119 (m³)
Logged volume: 77.8778 (m³)
